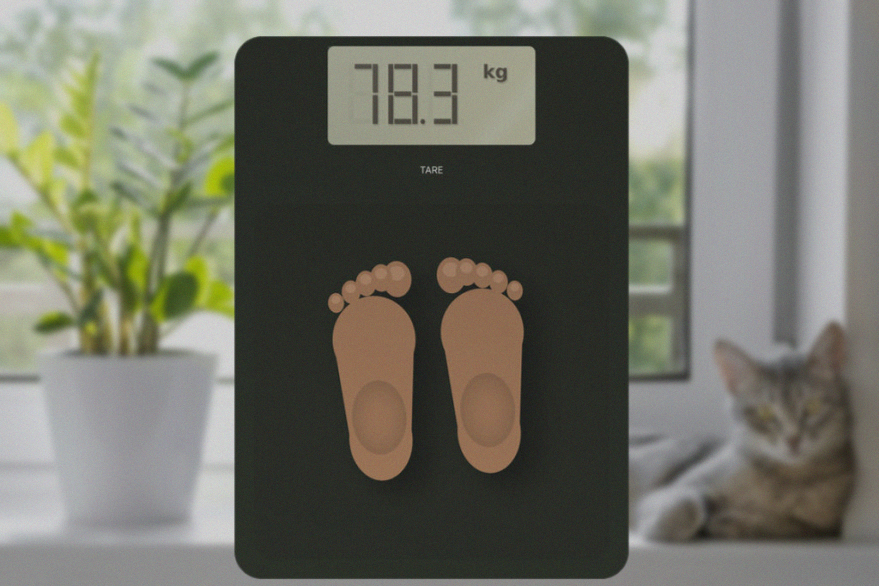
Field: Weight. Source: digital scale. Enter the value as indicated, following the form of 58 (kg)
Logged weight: 78.3 (kg)
